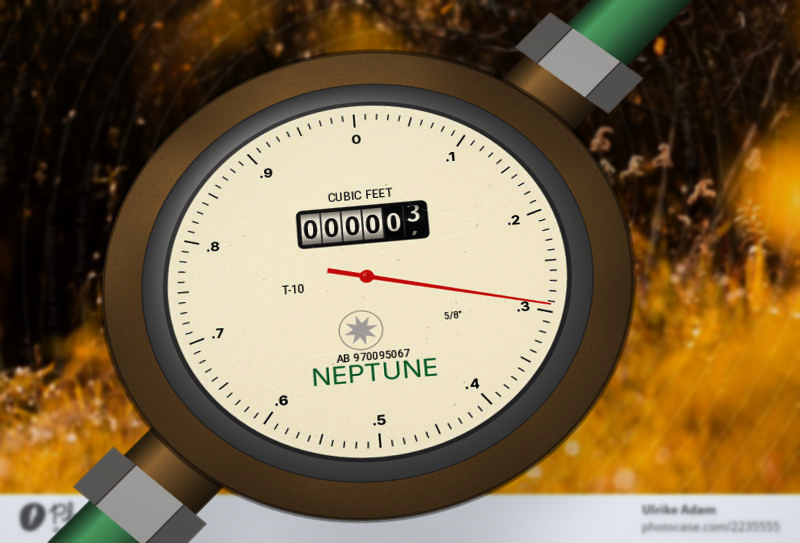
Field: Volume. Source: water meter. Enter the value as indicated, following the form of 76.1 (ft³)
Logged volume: 3.29 (ft³)
